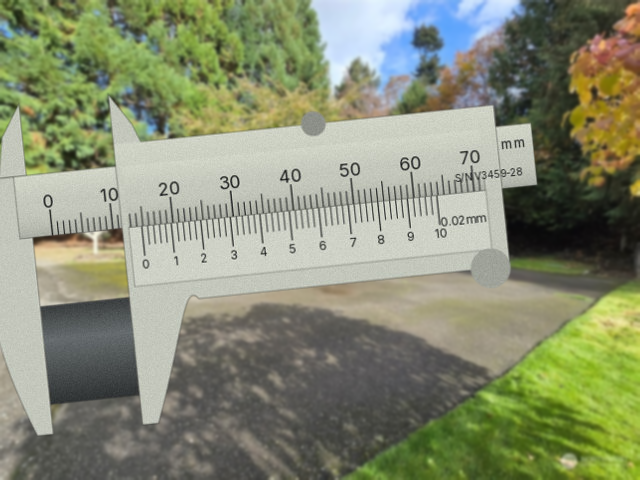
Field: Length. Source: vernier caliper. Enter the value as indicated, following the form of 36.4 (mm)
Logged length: 14.8 (mm)
